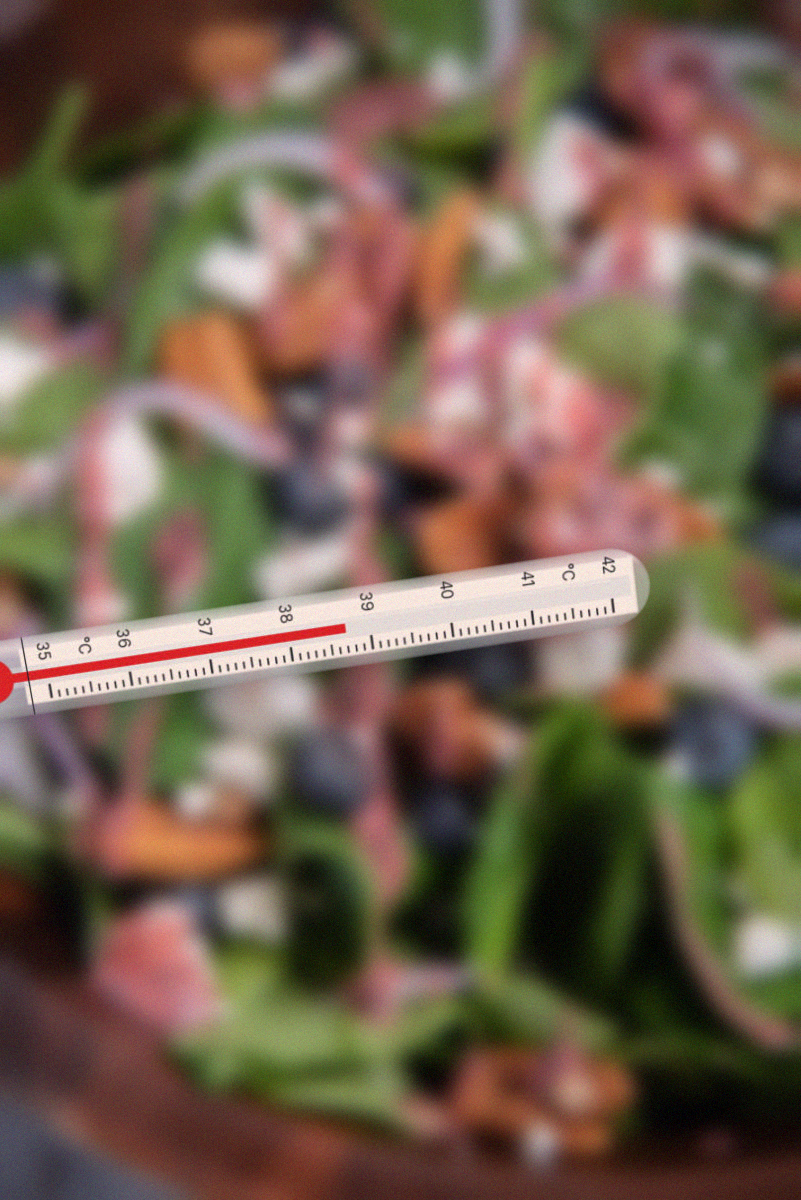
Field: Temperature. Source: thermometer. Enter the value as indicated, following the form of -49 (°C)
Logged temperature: 38.7 (°C)
